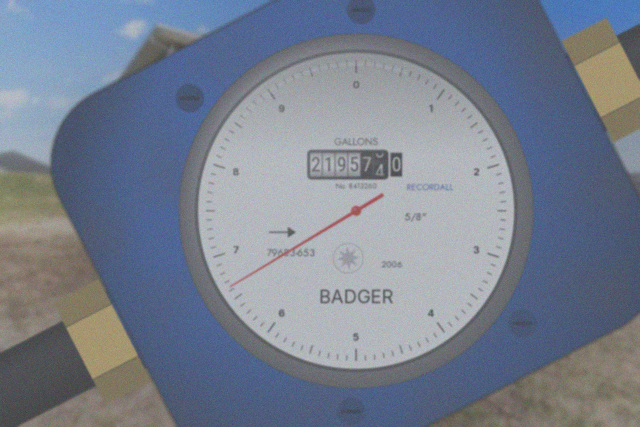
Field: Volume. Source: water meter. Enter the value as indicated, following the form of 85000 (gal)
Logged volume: 2195736.6 (gal)
